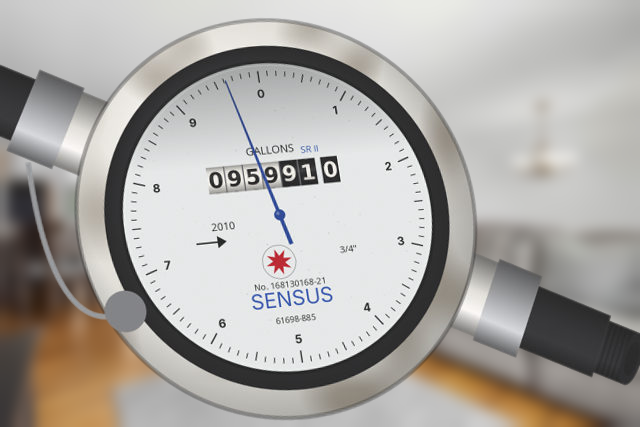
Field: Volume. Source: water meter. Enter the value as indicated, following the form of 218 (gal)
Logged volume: 959909.6 (gal)
